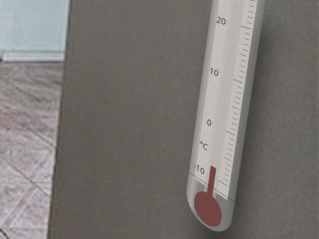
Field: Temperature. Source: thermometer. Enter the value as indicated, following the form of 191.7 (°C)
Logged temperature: -8 (°C)
